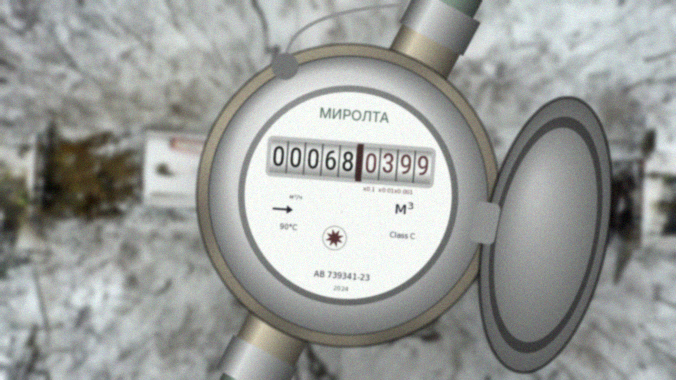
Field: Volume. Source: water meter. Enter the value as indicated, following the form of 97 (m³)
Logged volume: 68.0399 (m³)
